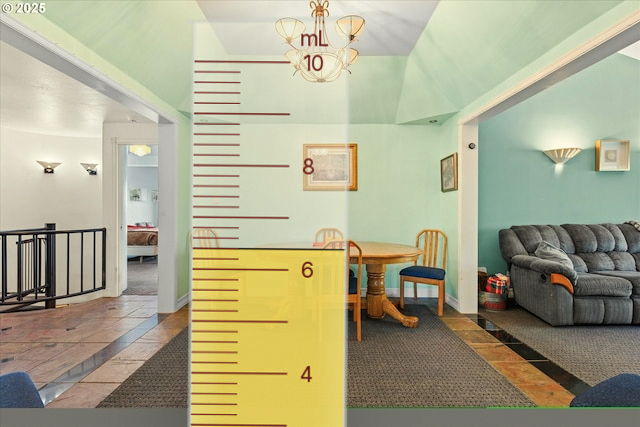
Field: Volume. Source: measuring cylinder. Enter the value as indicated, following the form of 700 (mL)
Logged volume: 6.4 (mL)
